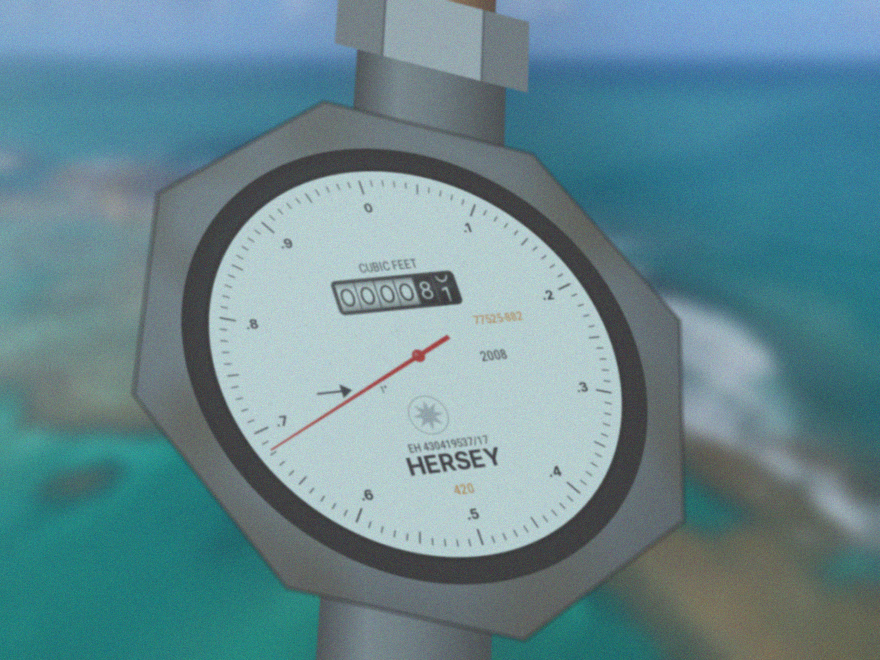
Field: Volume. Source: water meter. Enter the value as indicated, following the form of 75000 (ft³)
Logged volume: 80.68 (ft³)
